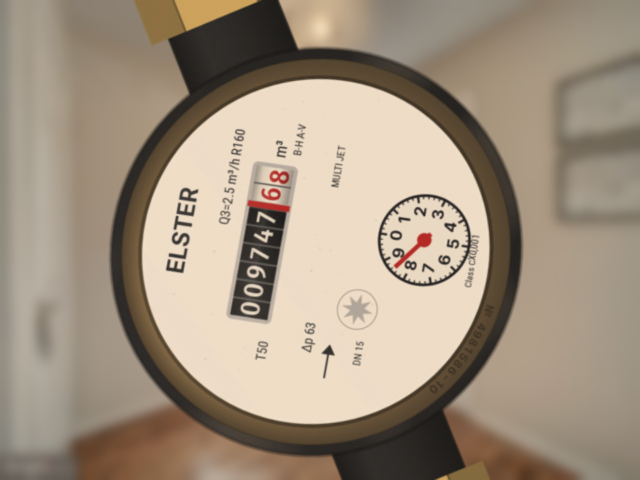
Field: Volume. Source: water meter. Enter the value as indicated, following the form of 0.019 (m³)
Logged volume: 9747.678 (m³)
